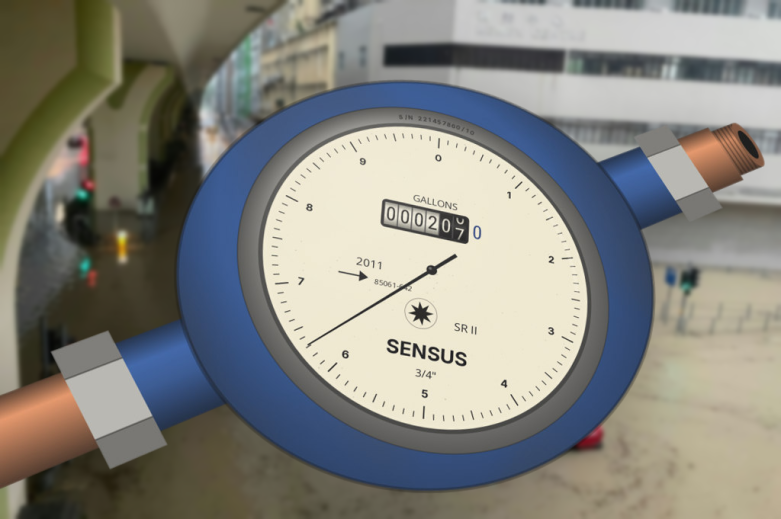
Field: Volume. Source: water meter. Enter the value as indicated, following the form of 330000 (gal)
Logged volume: 2066.3 (gal)
